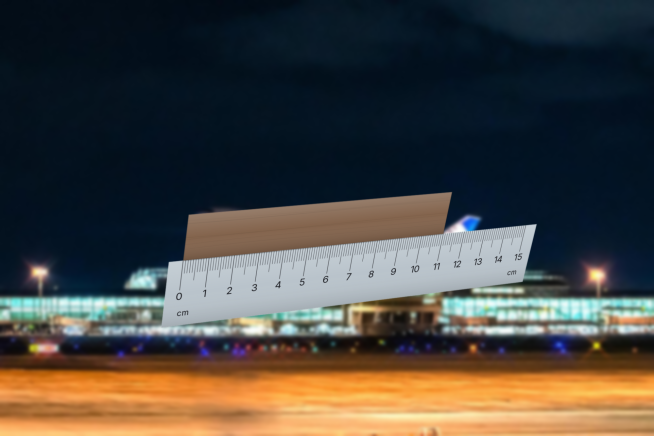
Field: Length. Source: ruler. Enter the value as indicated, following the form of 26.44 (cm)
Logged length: 11 (cm)
